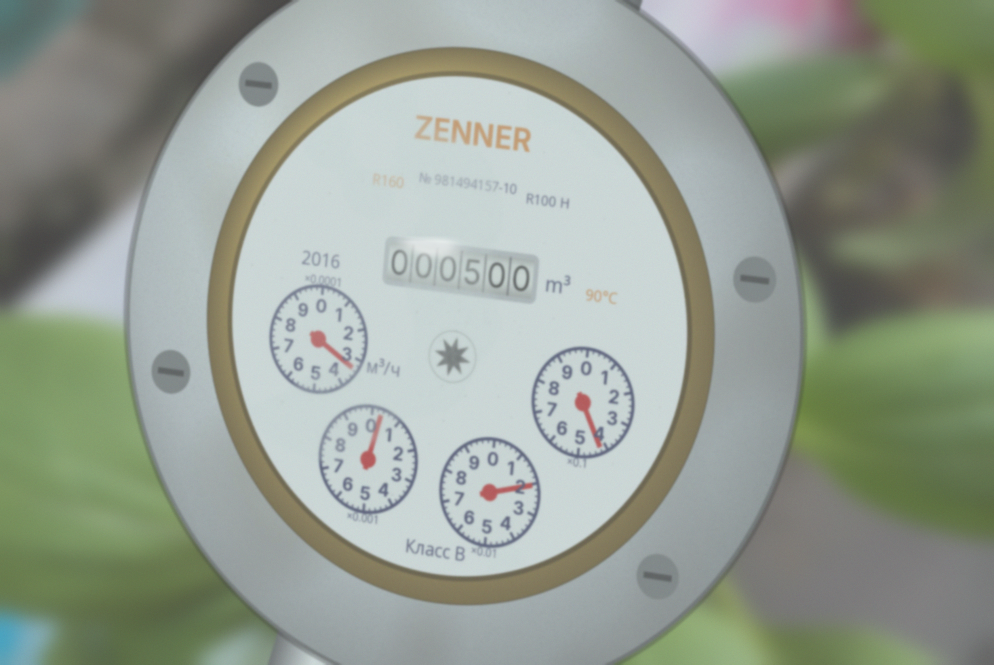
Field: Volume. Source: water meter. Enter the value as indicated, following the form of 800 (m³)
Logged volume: 500.4203 (m³)
